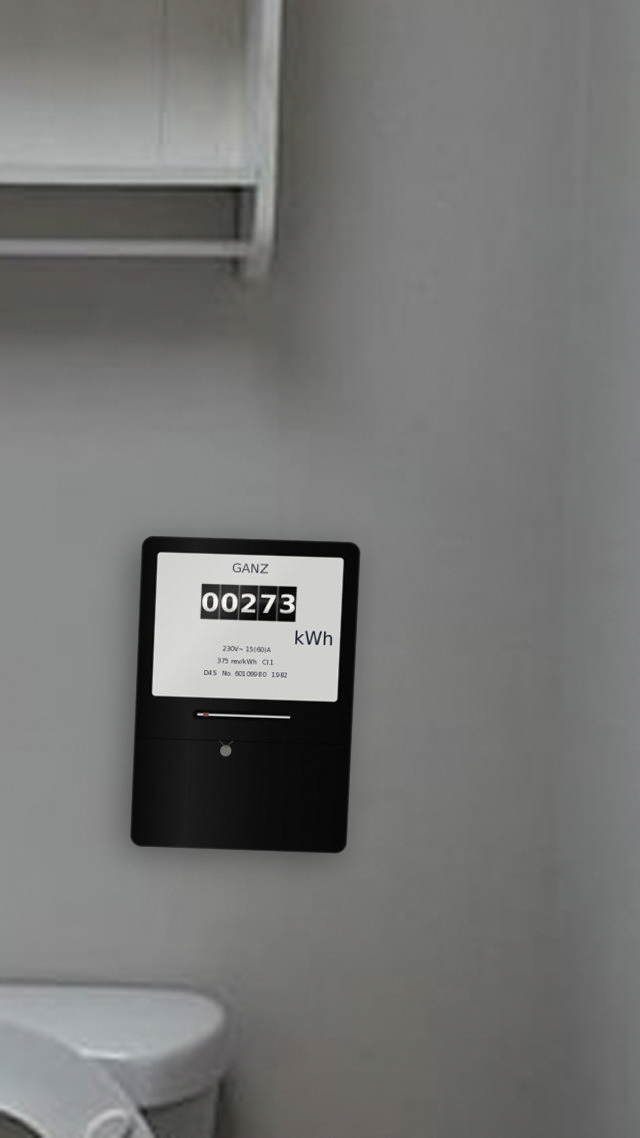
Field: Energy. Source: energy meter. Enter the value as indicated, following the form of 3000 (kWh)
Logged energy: 273 (kWh)
